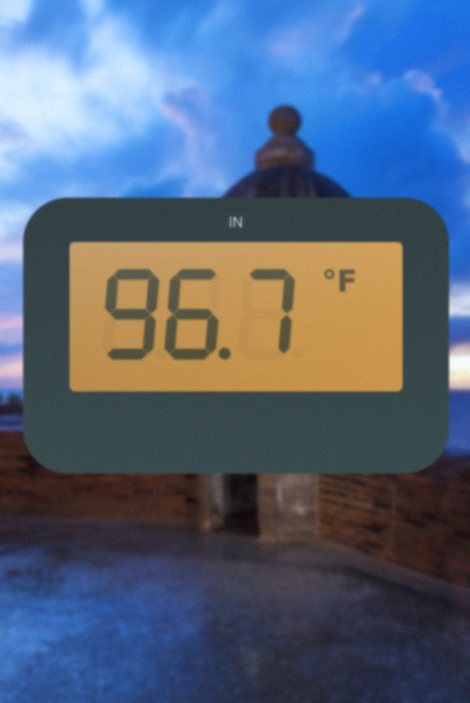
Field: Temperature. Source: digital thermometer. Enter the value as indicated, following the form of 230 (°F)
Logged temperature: 96.7 (°F)
